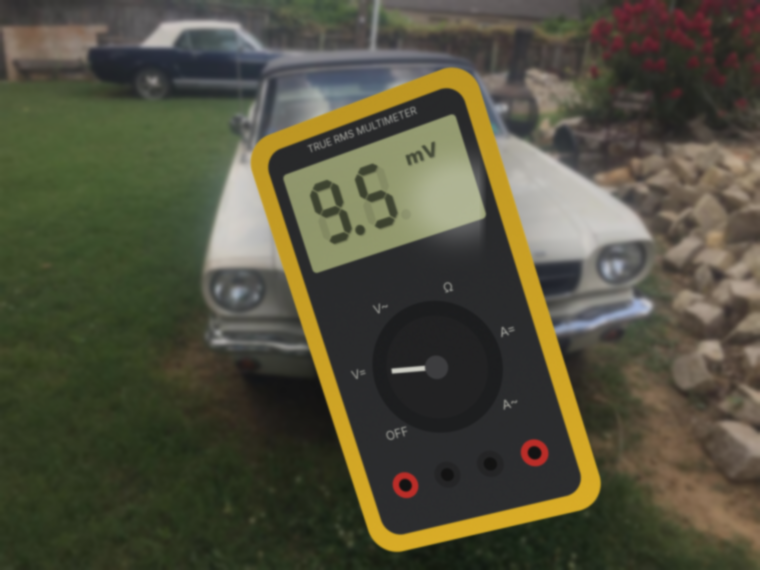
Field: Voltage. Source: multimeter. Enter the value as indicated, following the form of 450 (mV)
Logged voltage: 9.5 (mV)
